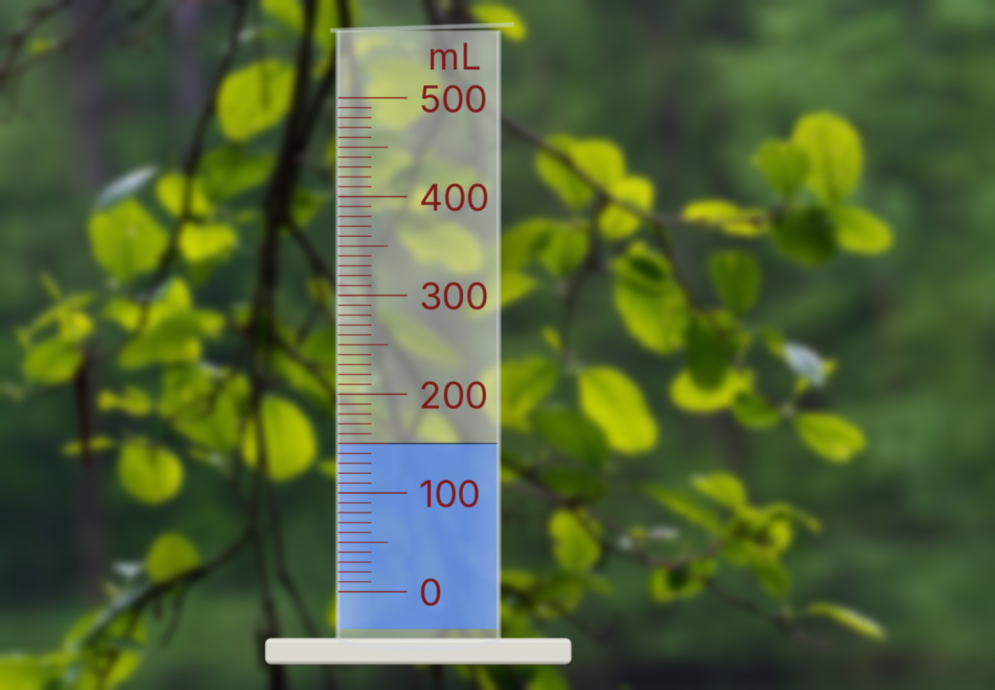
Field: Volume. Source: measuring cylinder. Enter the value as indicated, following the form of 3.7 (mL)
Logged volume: 150 (mL)
